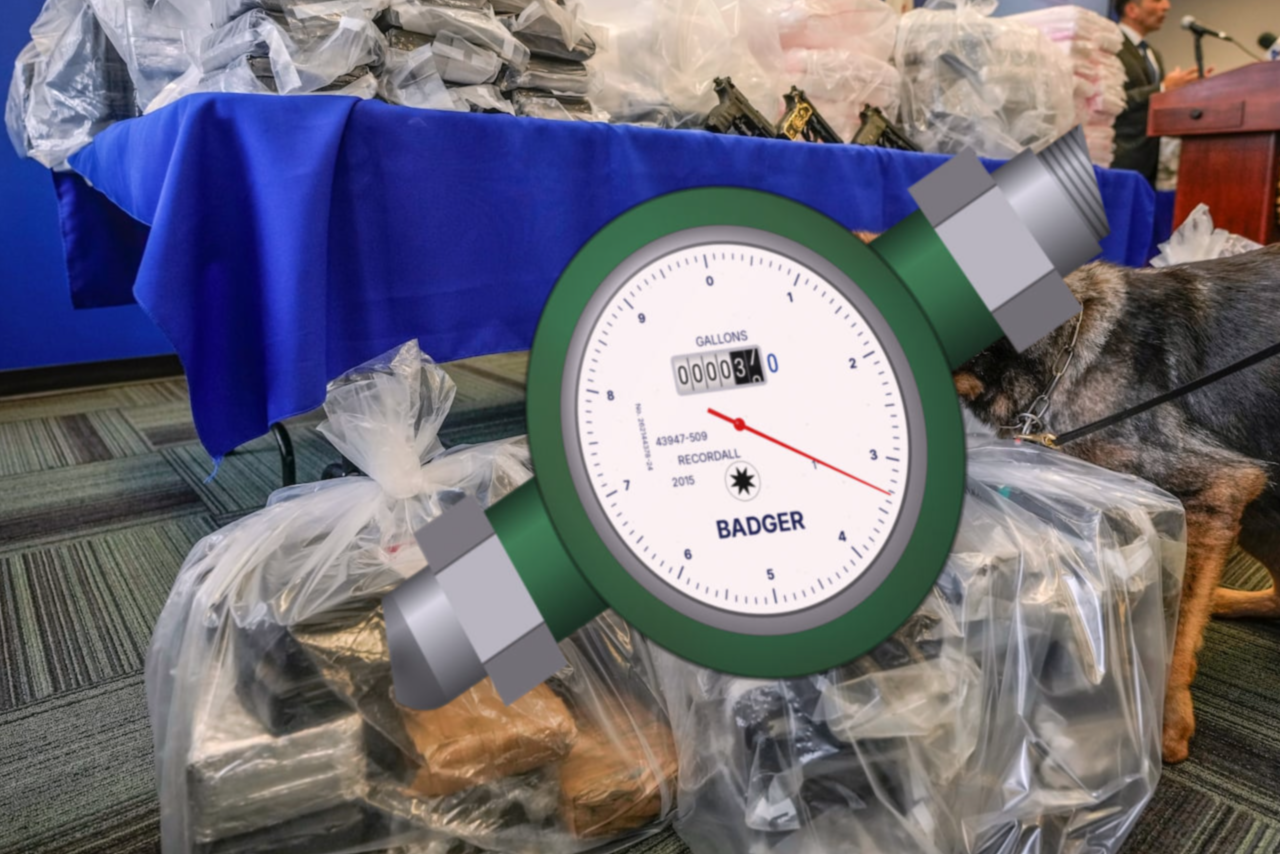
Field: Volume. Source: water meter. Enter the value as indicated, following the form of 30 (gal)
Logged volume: 373.3 (gal)
